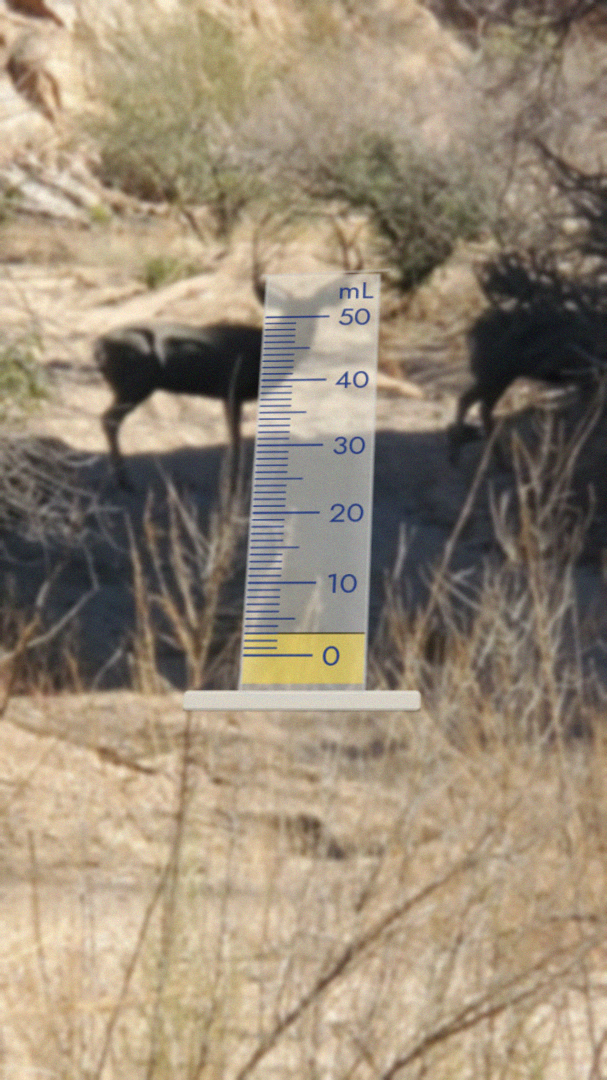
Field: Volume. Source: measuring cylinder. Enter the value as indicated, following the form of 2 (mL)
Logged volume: 3 (mL)
